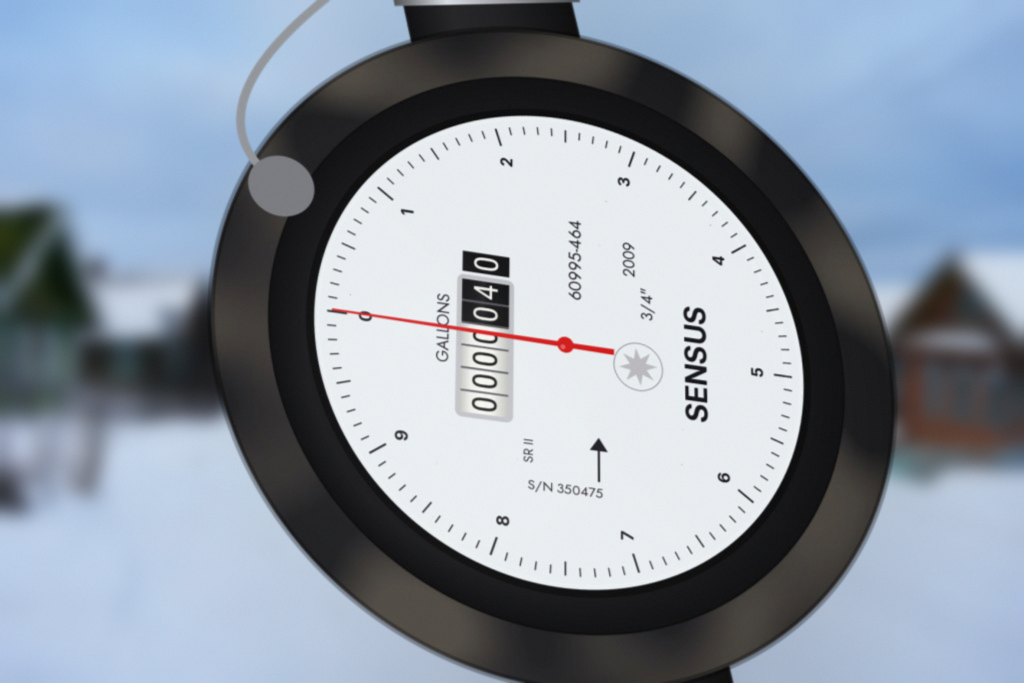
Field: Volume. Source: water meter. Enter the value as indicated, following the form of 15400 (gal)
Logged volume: 40.0 (gal)
